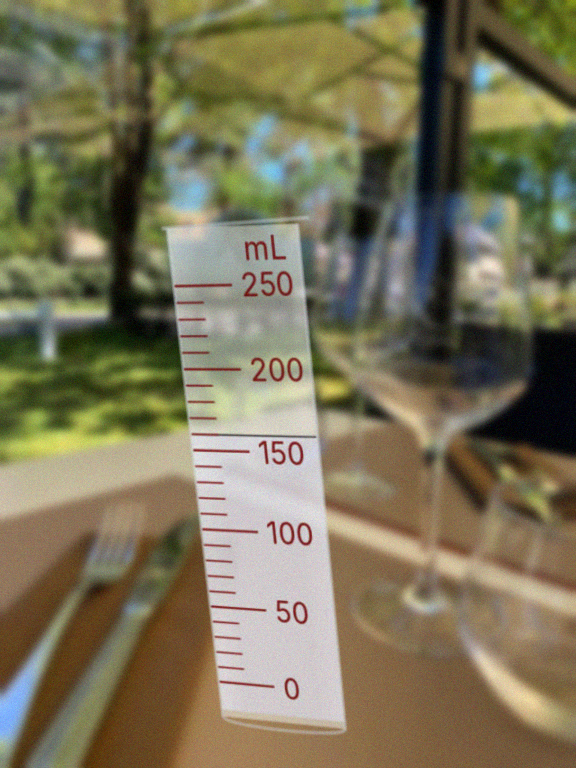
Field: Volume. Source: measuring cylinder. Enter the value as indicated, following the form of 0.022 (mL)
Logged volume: 160 (mL)
